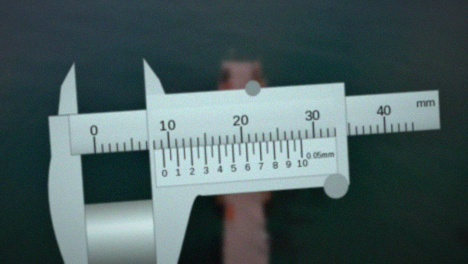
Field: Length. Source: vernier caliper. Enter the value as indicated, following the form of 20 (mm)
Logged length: 9.2 (mm)
